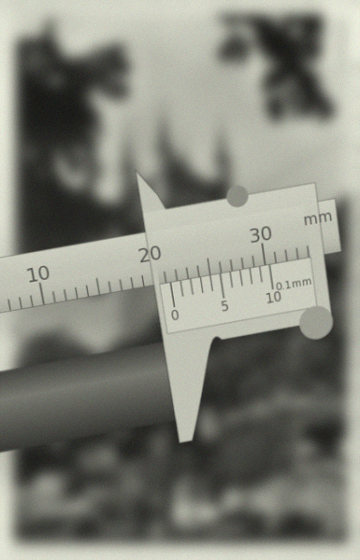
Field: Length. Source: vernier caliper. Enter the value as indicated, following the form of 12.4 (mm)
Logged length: 21.4 (mm)
